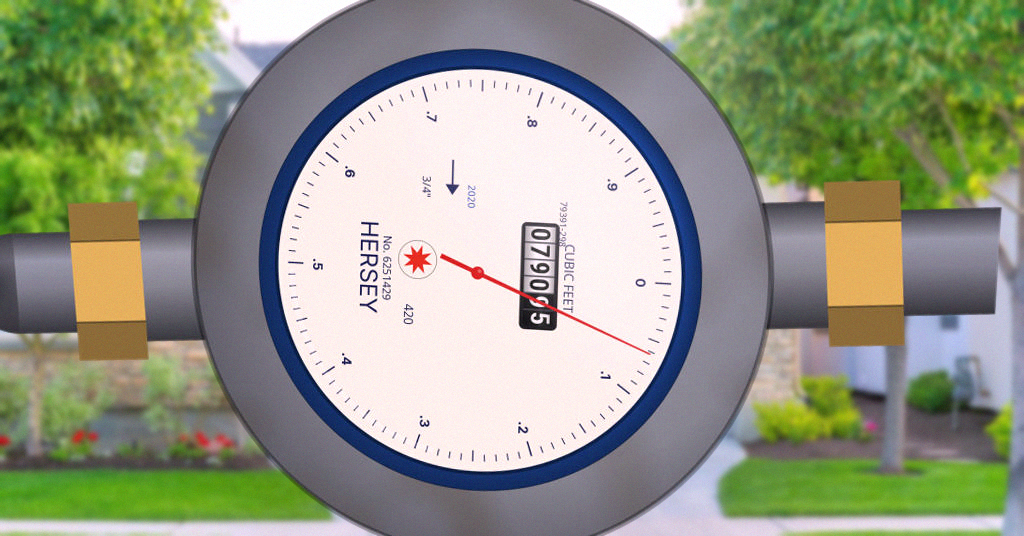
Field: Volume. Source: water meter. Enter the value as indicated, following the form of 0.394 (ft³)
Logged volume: 79095.06 (ft³)
